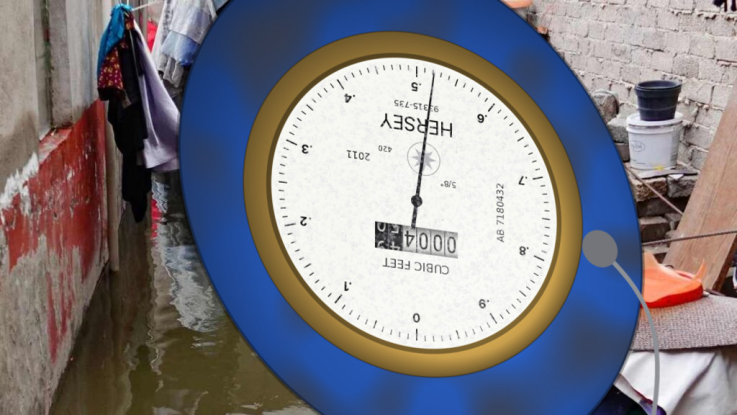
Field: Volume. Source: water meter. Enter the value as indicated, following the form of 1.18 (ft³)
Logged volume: 449.52 (ft³)
